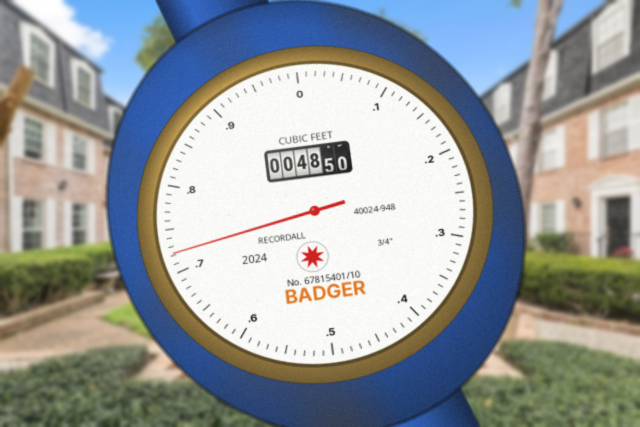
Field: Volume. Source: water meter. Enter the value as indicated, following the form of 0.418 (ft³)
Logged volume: 4849.72 (ft³)
